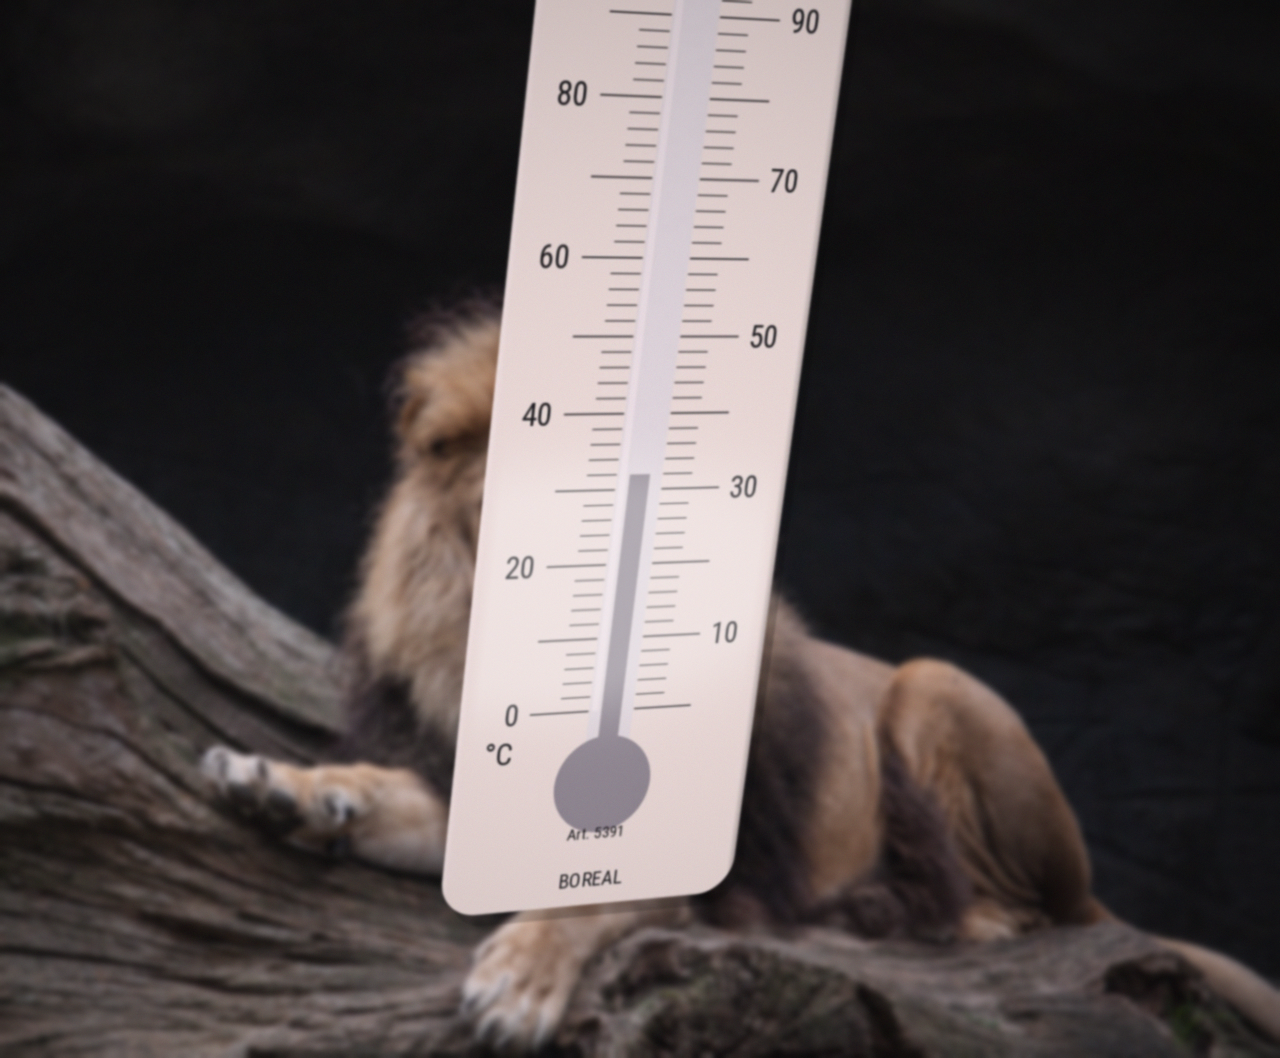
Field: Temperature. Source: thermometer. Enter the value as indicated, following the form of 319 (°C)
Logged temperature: 32 (°C)
